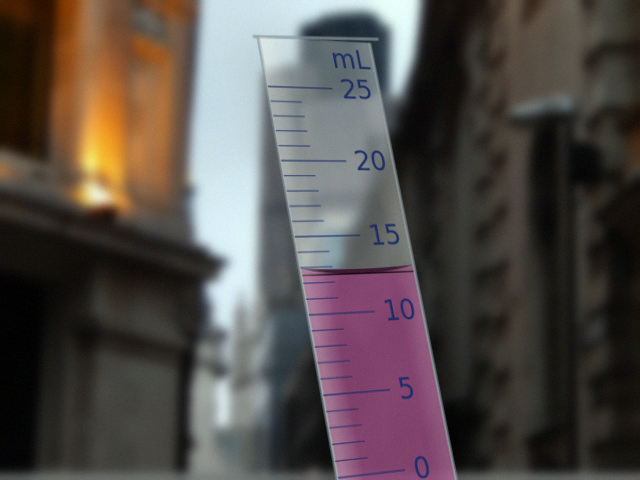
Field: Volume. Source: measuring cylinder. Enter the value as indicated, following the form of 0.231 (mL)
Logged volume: 12.5 (mL)
